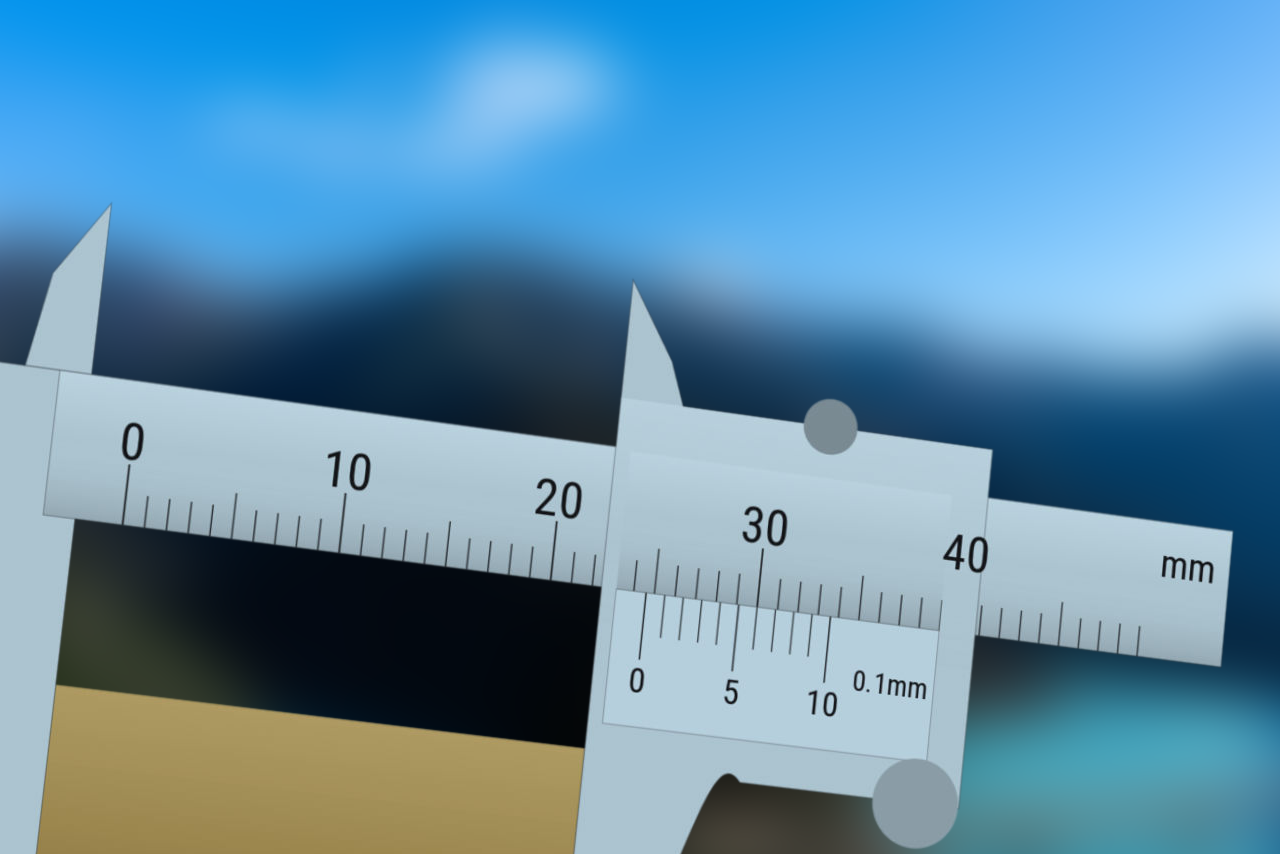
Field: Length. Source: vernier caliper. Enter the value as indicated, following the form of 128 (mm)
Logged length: 24.6 (mm)
